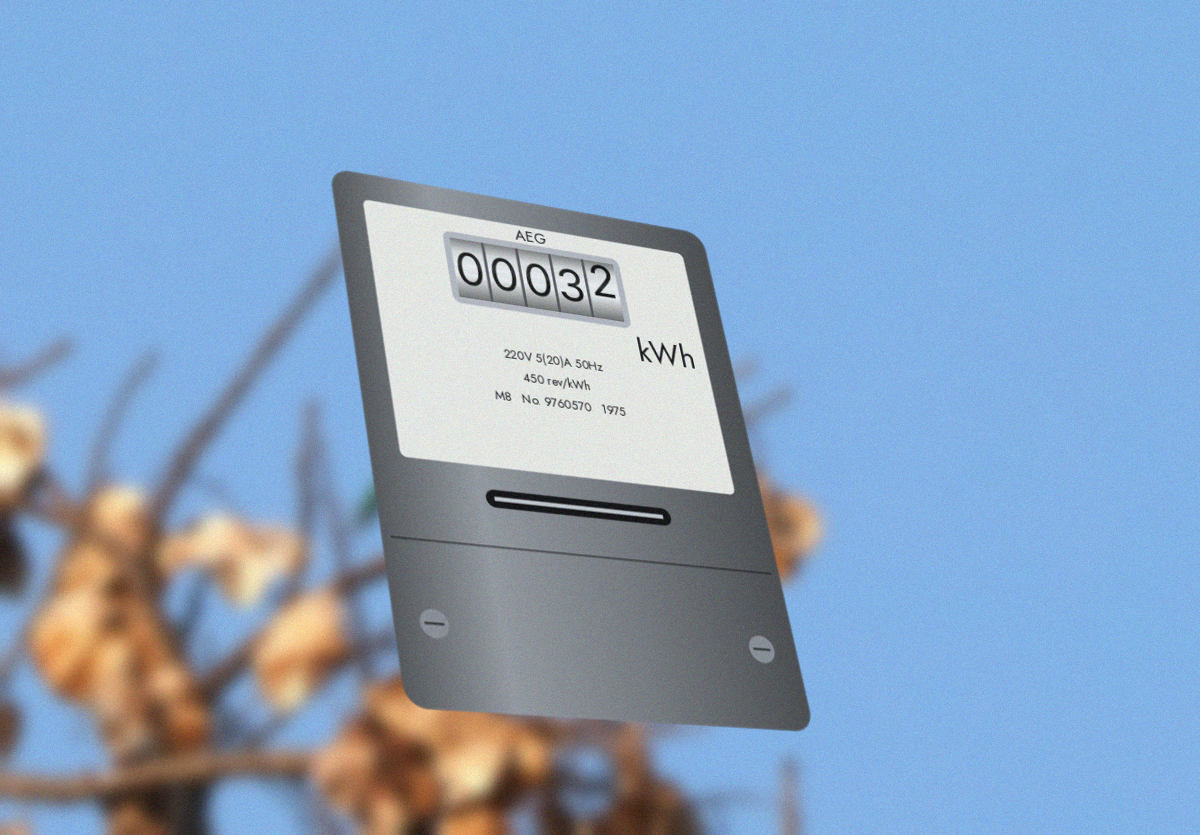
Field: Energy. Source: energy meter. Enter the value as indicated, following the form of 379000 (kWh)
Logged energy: 32 (kWh)
